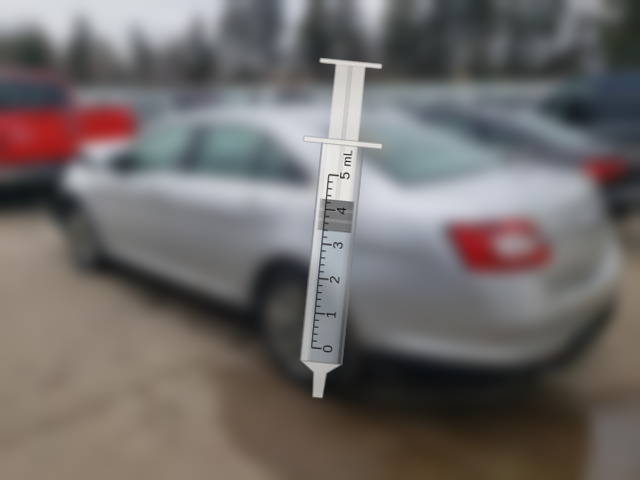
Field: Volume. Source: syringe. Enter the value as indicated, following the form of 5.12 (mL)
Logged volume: 3.4 (mL)
